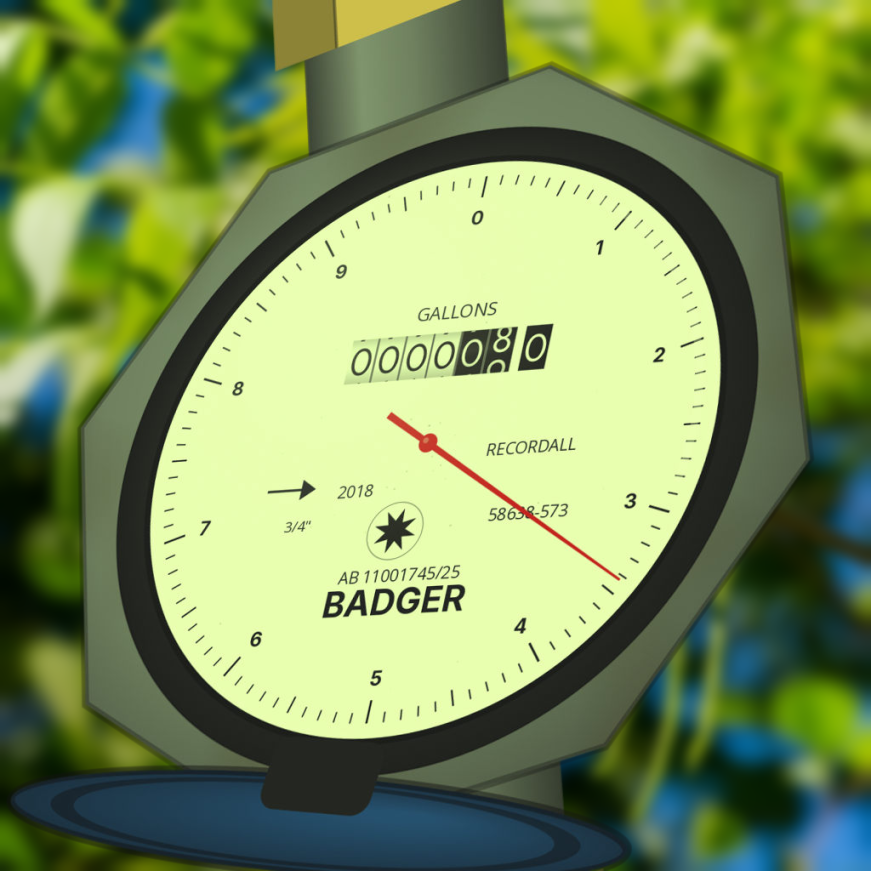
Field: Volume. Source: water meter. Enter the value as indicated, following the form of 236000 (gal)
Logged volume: 83.4 (gal)
